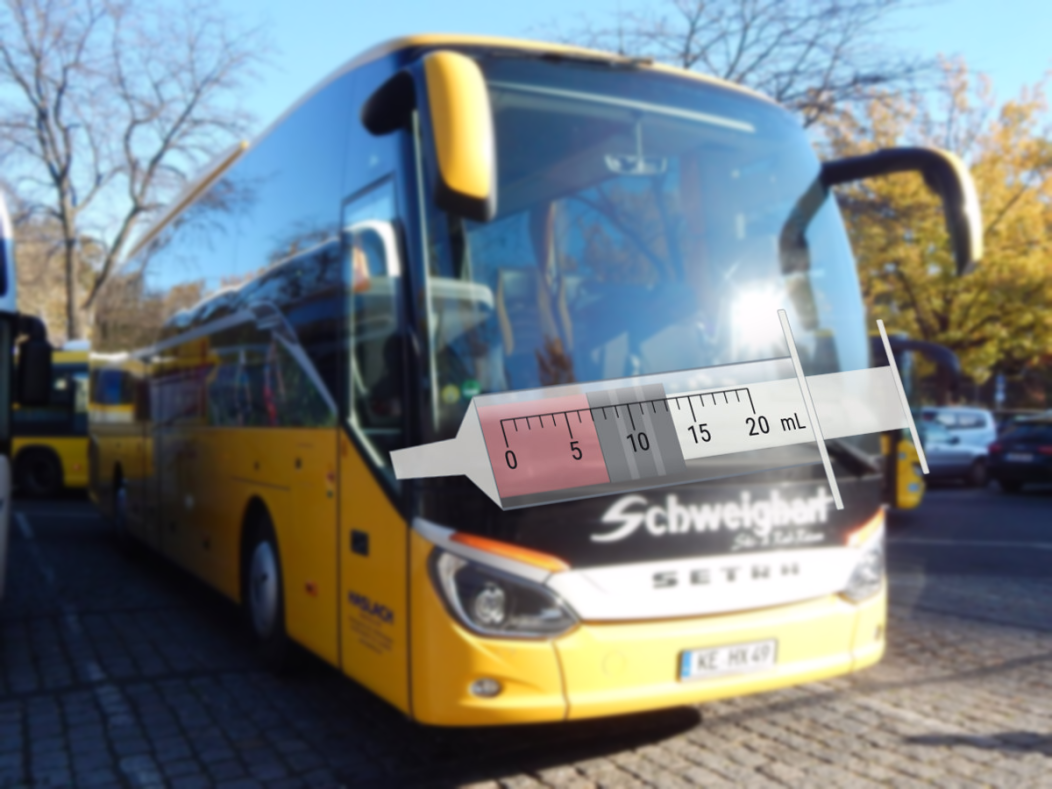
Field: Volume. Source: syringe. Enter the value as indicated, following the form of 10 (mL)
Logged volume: 7 (mL)
